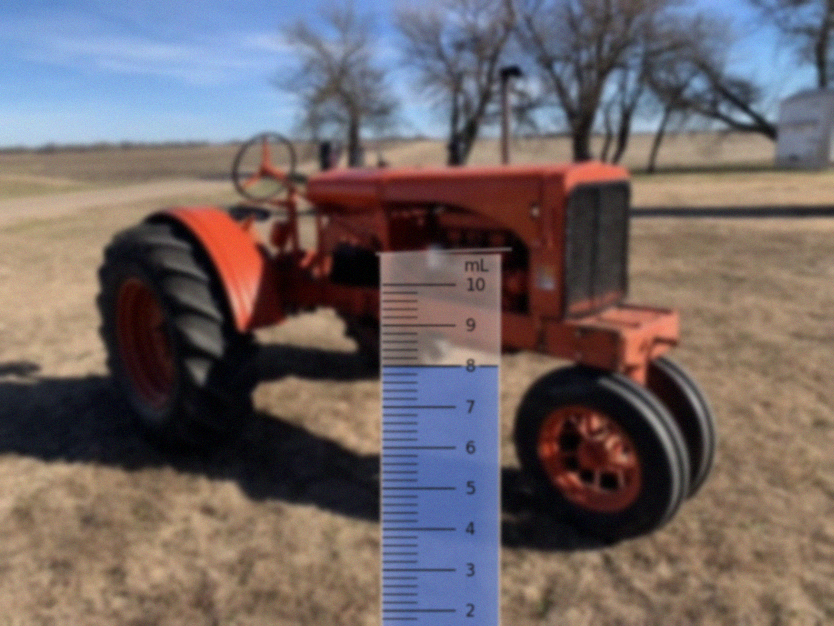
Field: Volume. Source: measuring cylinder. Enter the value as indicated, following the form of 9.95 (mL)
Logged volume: 8 (mL)
